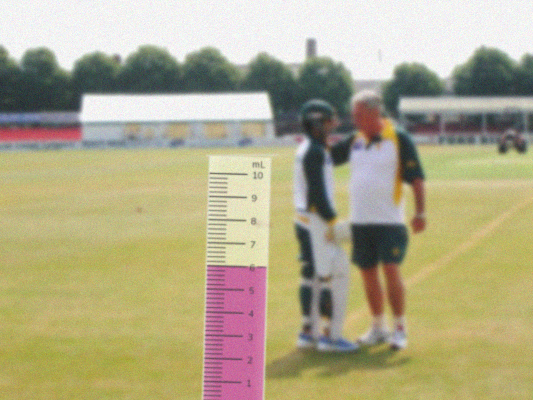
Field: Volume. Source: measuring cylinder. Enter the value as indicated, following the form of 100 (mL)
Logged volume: 6 (mL)
